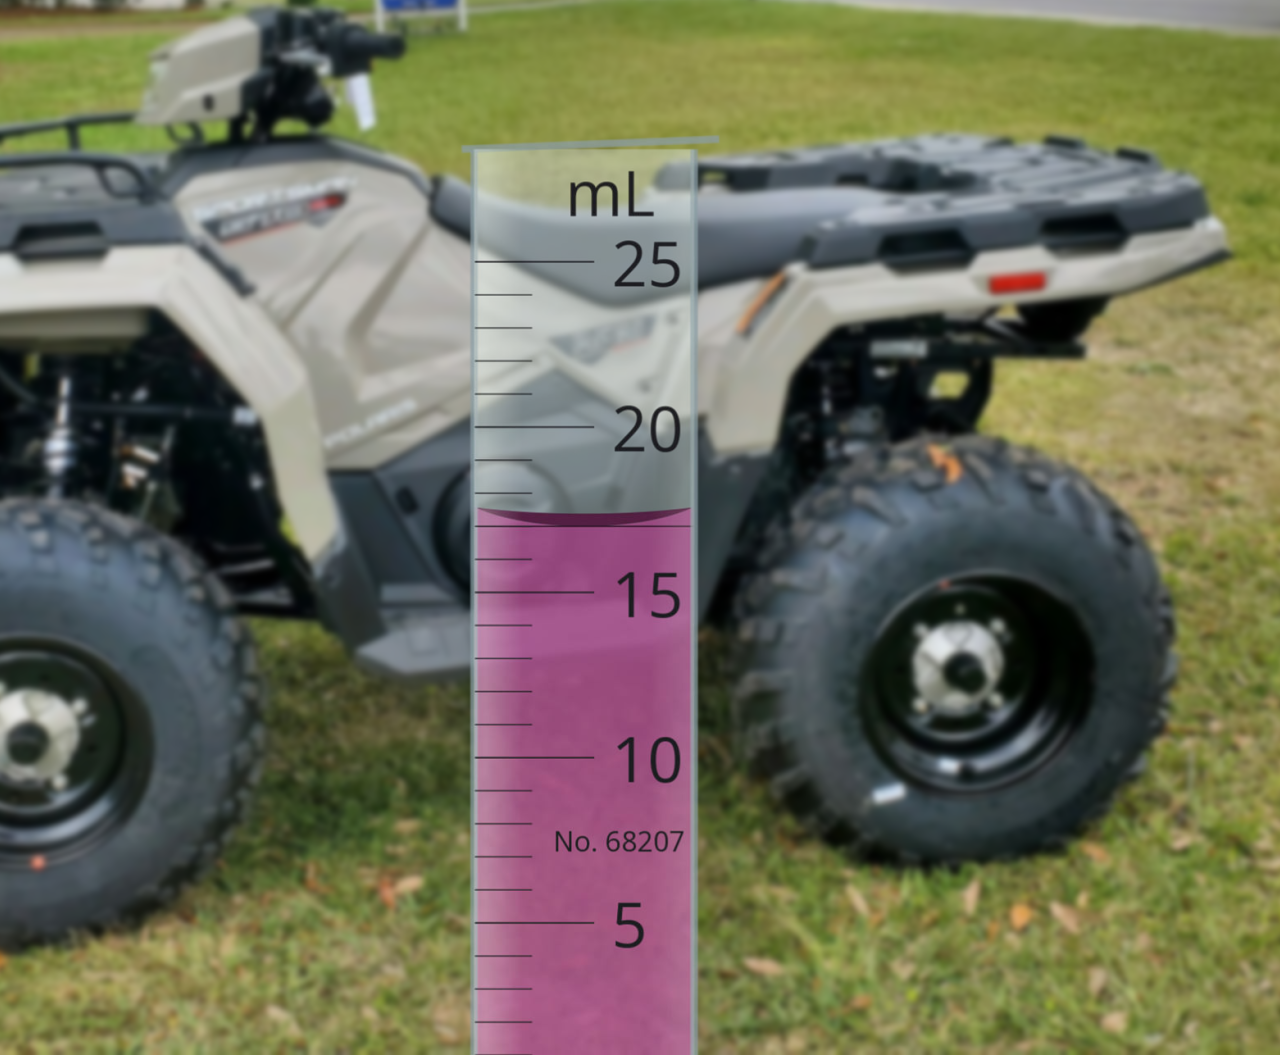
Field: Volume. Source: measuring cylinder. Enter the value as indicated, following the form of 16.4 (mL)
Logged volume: 17 (mL)
